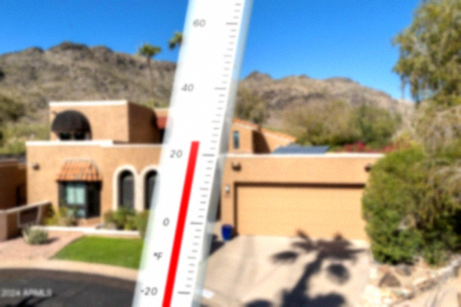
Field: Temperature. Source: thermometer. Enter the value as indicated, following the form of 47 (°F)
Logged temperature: 24 (°F)
